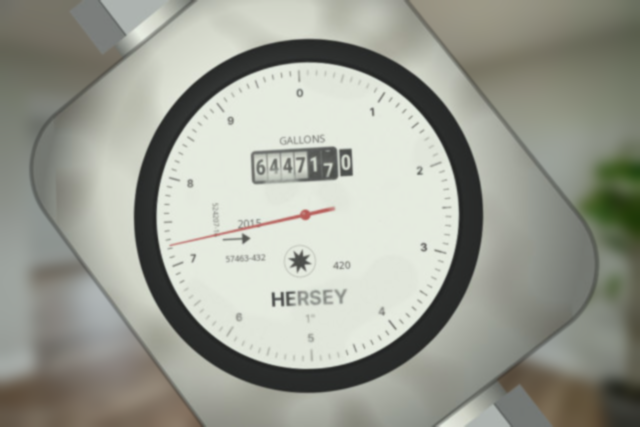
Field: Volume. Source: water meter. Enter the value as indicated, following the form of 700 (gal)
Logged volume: 6447167.2 (gal)
